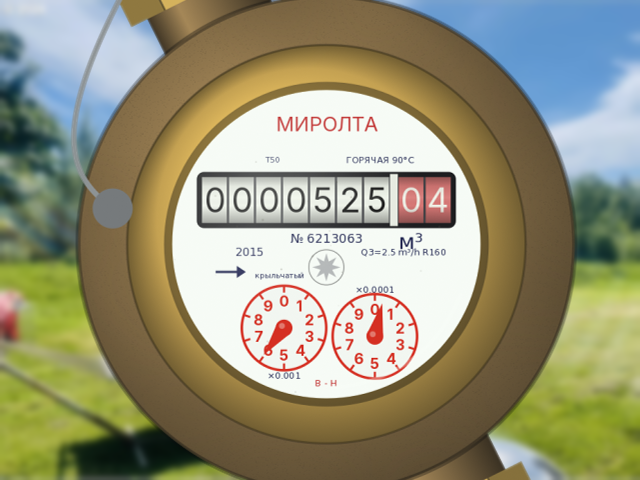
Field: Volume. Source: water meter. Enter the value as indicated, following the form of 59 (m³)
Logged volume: 525.0460 (m³)
